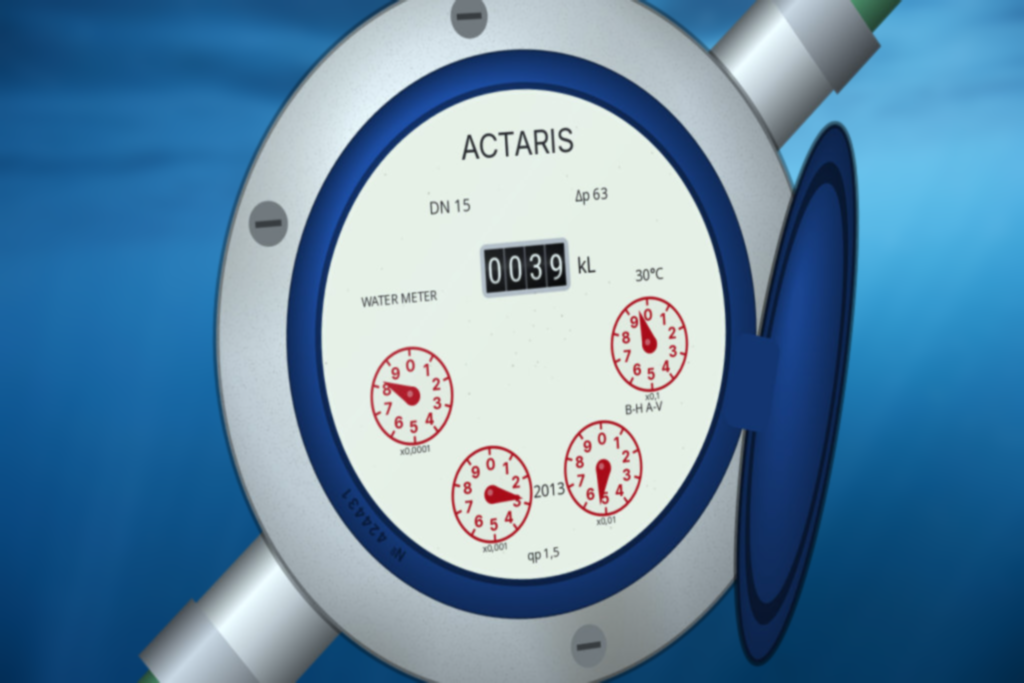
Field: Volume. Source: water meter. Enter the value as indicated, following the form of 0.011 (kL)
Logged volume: 38.9528 (kL)
